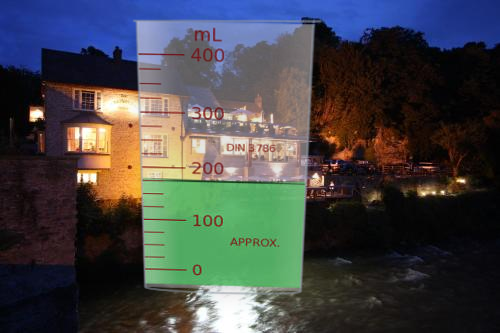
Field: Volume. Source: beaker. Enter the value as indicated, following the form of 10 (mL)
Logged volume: 175 (mL)
